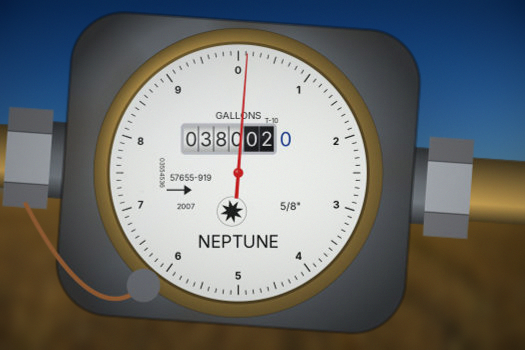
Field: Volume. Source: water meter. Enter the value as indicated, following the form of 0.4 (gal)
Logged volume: 380020.1 (gal)
